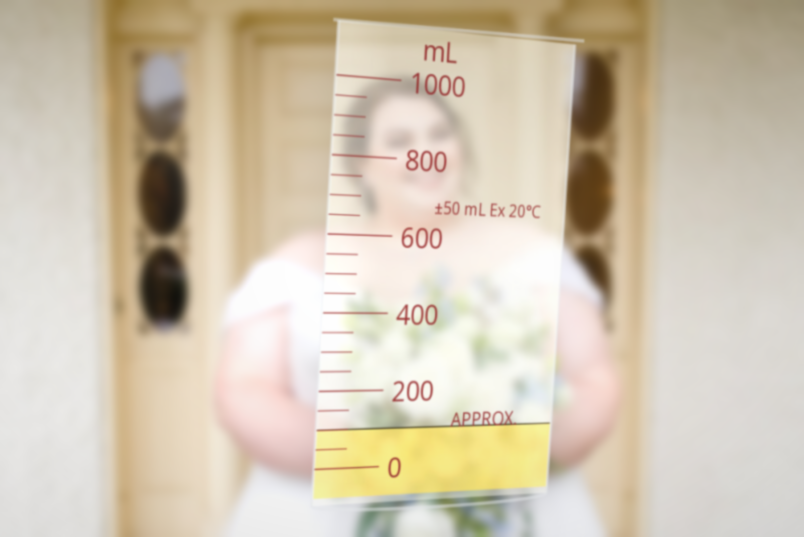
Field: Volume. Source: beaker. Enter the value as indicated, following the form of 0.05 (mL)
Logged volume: 100 (mL)
